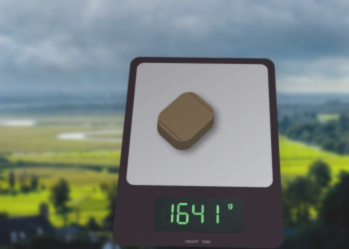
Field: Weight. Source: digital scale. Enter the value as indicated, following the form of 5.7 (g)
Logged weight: 1641 (g)
